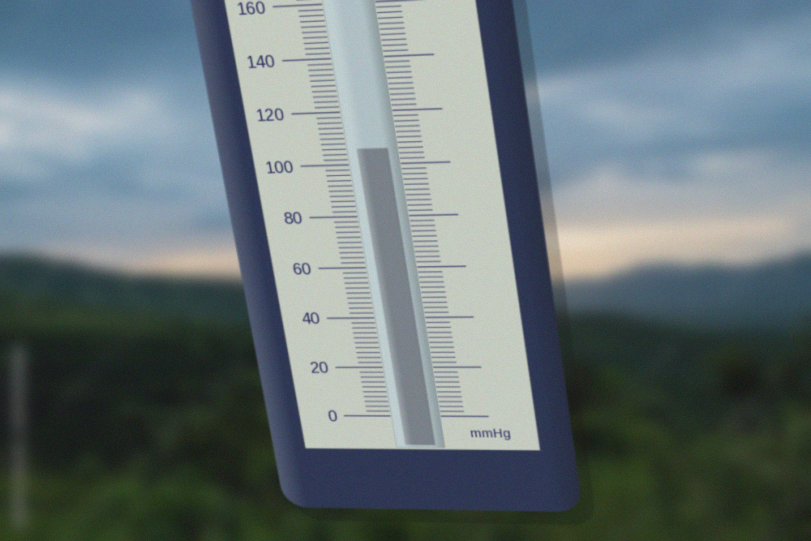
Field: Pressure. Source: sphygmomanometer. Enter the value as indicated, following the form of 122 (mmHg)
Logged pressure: 106 (mmHg)
